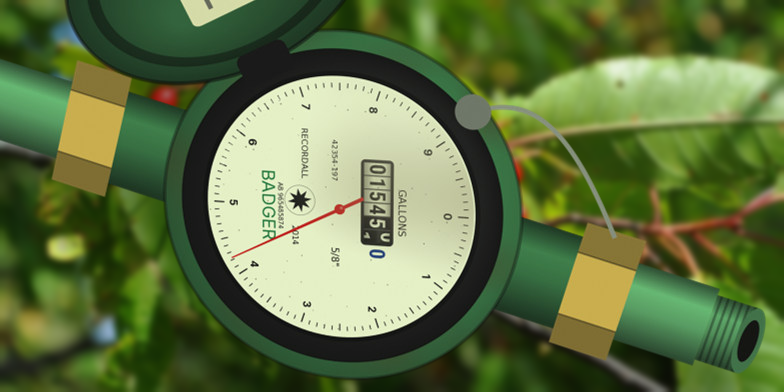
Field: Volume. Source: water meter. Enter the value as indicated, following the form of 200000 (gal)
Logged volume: 154504.2 (gal)
